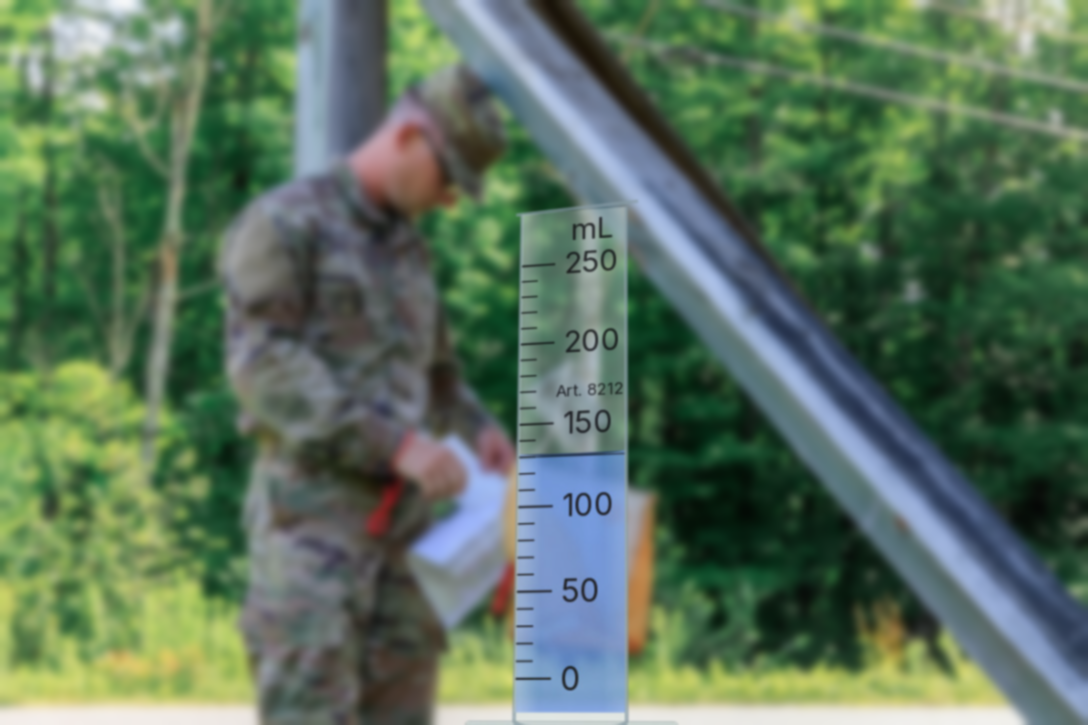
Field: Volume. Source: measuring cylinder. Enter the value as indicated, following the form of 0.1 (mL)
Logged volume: 130 (mL)
